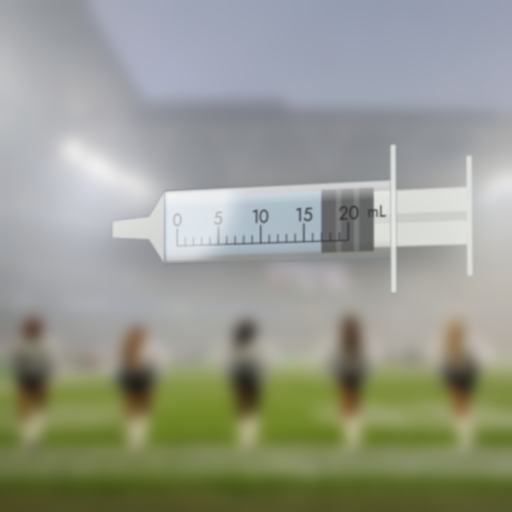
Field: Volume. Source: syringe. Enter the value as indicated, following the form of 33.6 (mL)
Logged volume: 17 (mL)
